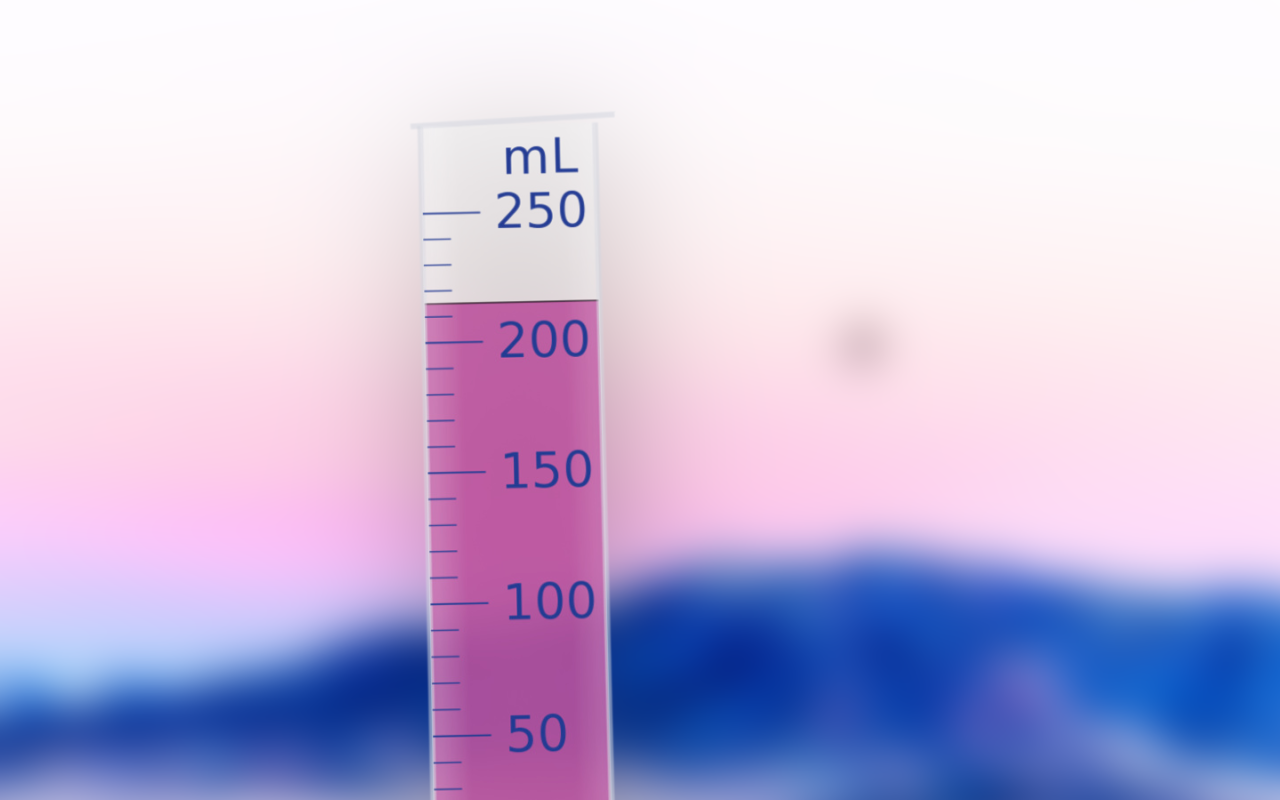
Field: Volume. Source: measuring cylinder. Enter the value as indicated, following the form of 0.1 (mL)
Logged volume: 215 (mL)
